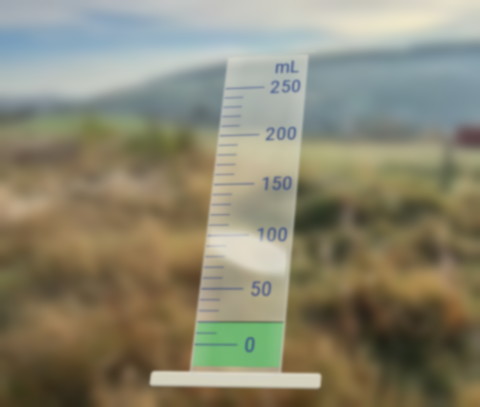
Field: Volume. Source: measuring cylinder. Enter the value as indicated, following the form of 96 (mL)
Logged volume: 20 (mL)
